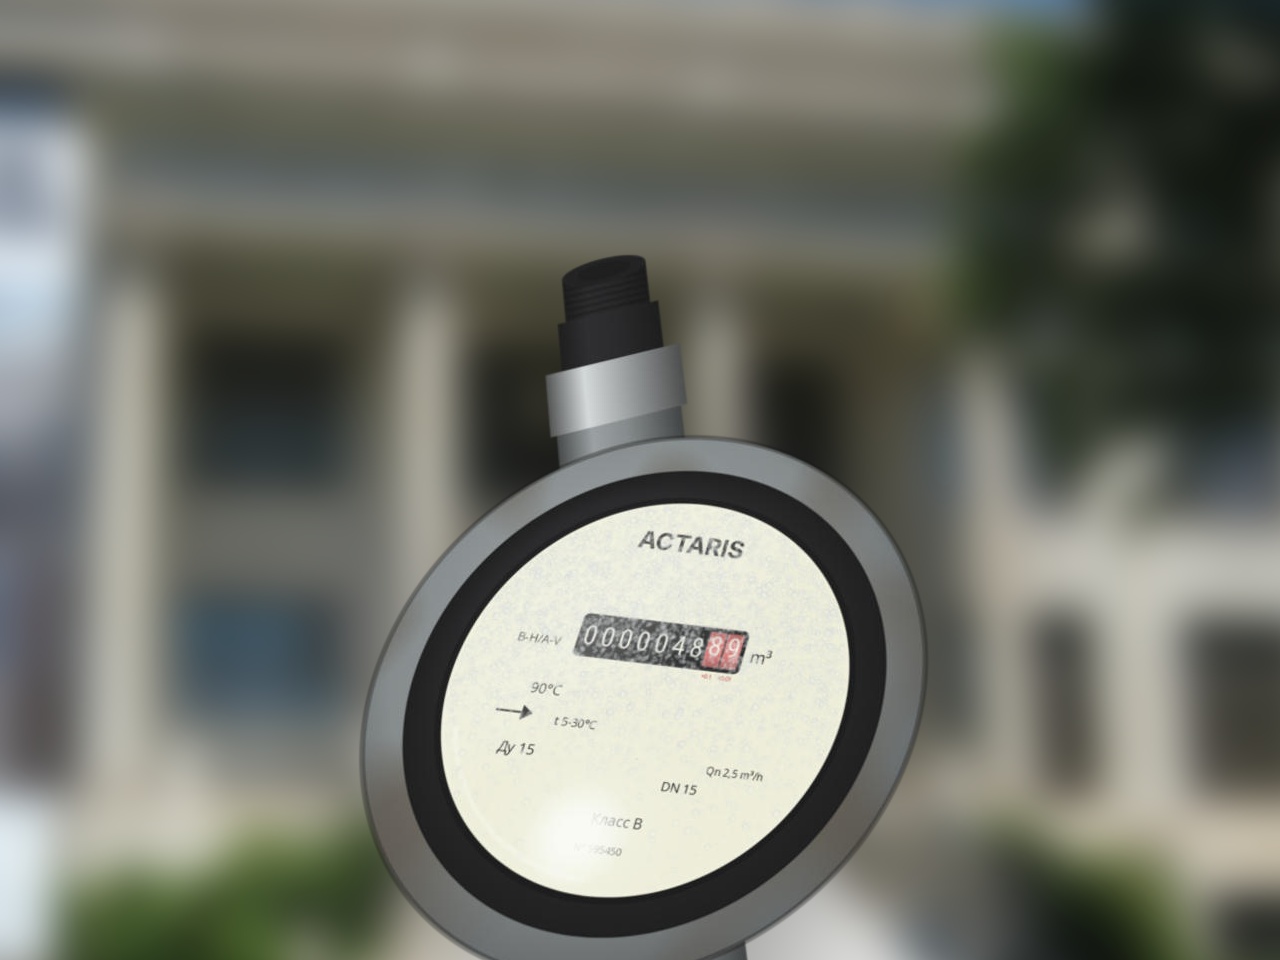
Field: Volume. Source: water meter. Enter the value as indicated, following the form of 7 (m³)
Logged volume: 48.89 (m³)
